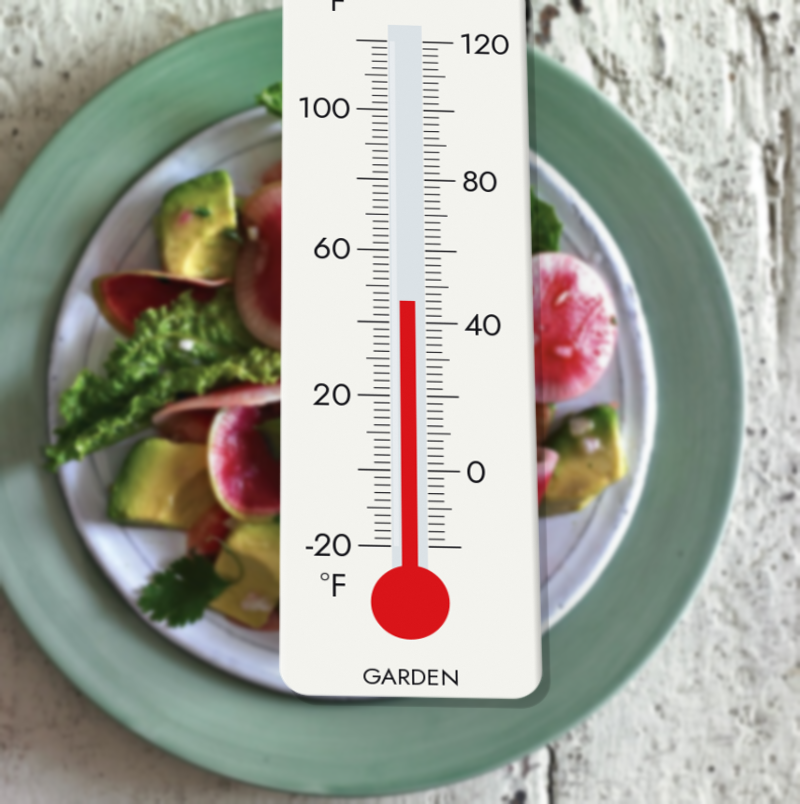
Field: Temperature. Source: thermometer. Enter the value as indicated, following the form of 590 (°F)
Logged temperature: 46 (°F)
